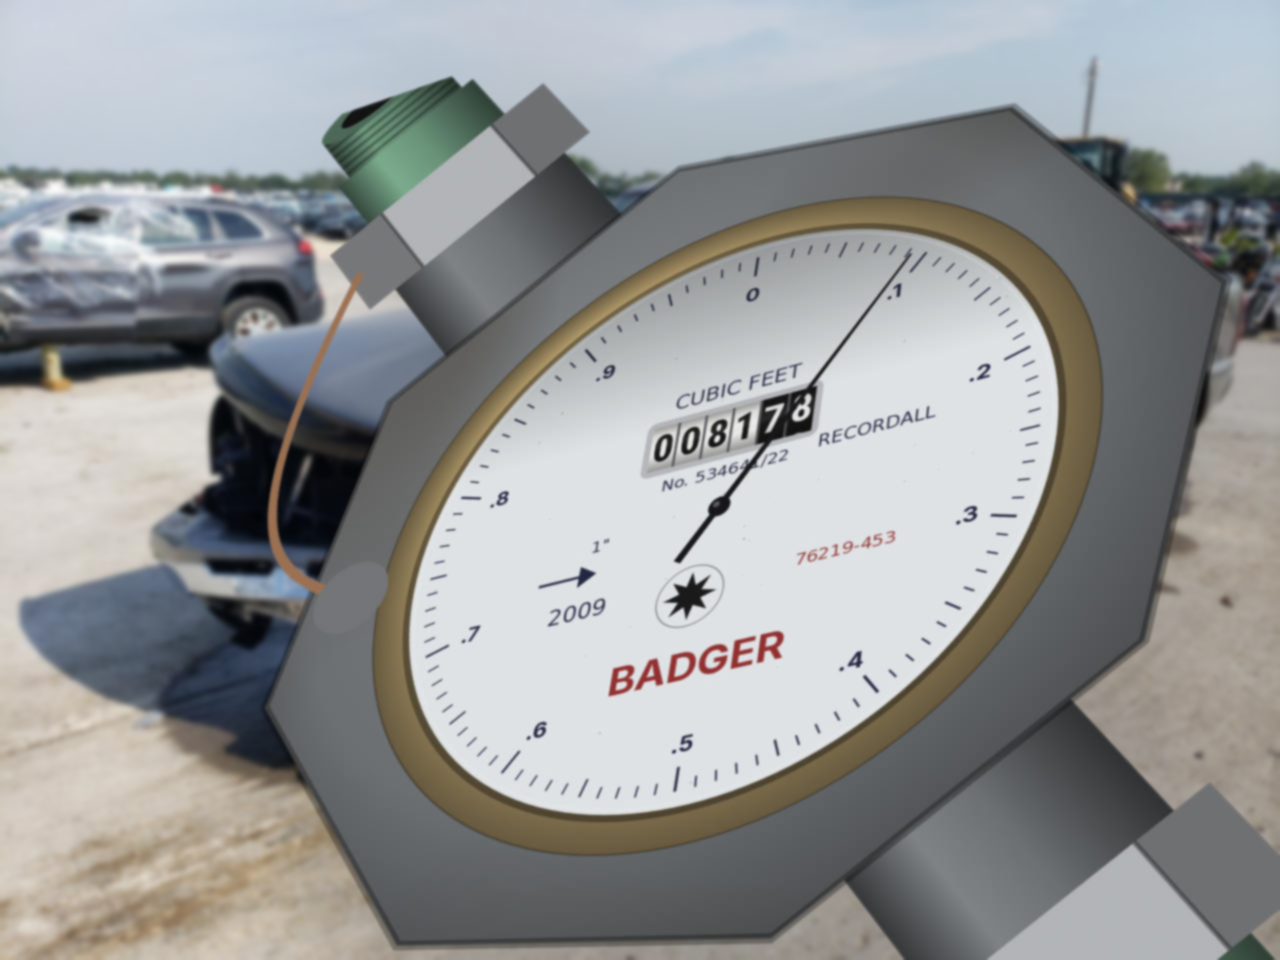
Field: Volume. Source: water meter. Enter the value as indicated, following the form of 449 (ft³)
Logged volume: 8178.09 (ft³)
